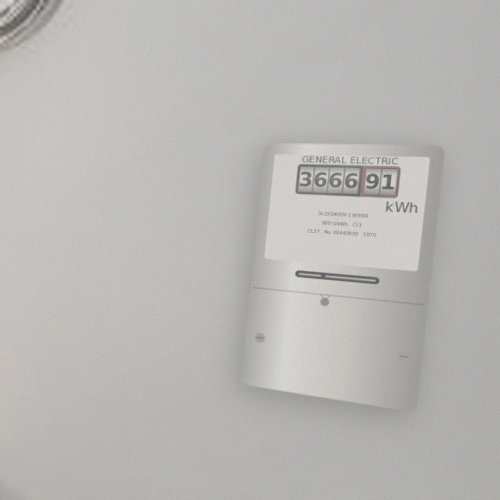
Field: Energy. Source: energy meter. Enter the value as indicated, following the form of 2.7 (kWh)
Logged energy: 3666.91 (kWh)
